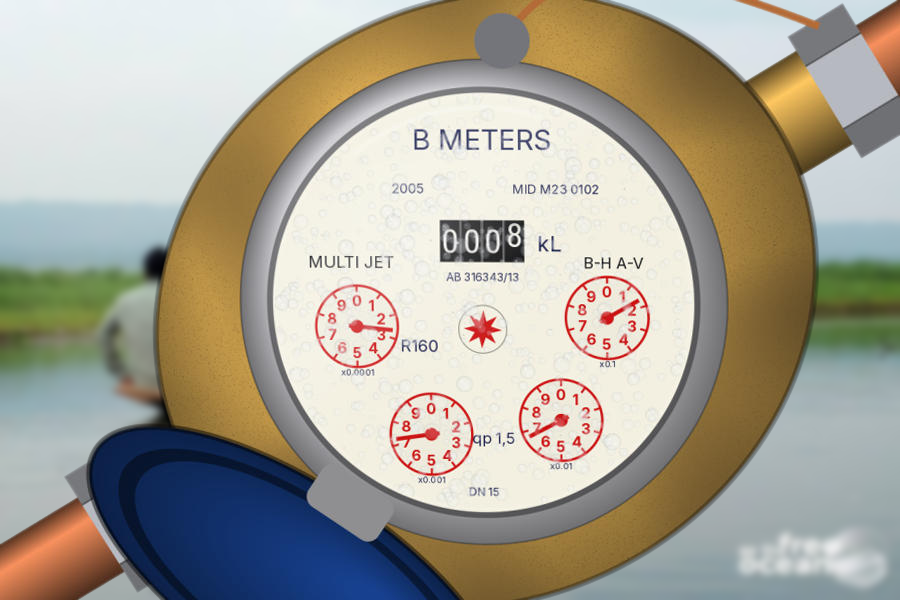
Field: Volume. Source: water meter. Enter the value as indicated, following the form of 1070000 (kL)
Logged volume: 8.1672 (kL)
